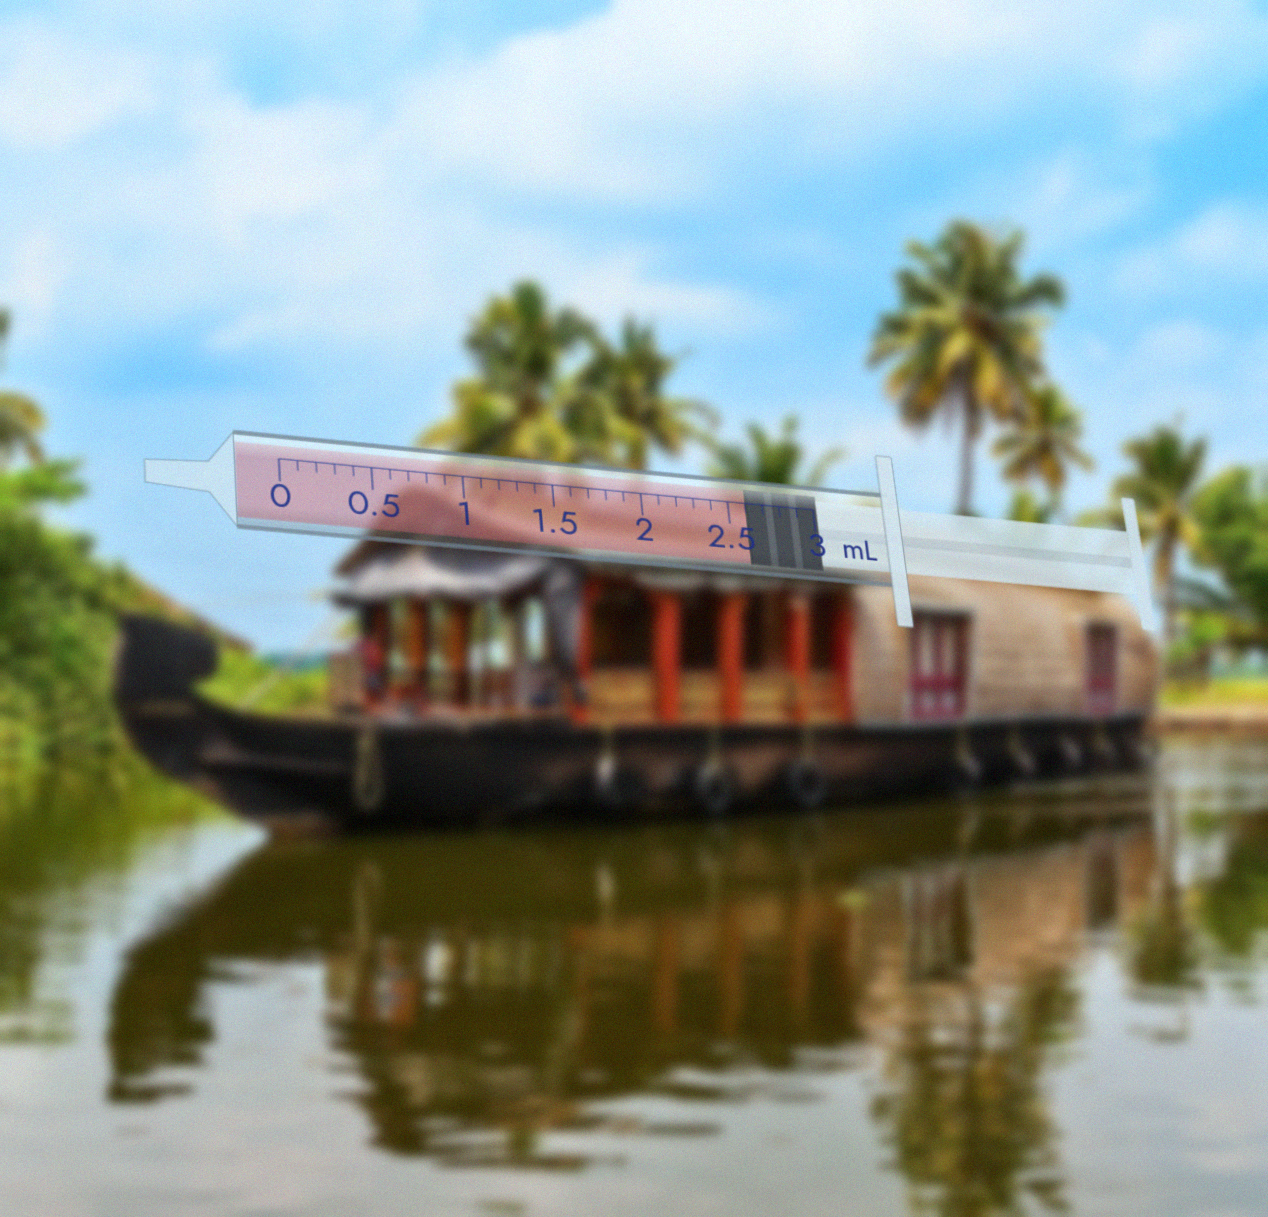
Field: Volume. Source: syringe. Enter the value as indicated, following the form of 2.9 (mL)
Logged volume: 2.6 (mL)
